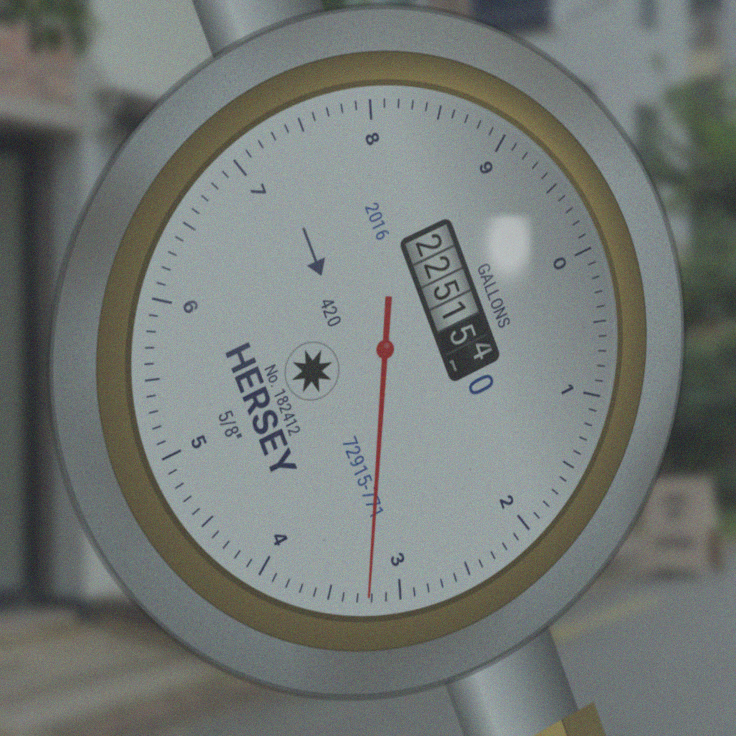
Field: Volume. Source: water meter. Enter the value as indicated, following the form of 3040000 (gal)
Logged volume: 2251543.2 (gal)
